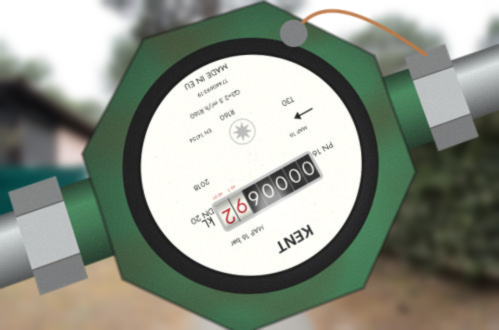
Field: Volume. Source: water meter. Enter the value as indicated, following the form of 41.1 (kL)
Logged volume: 6.92 (kL)
